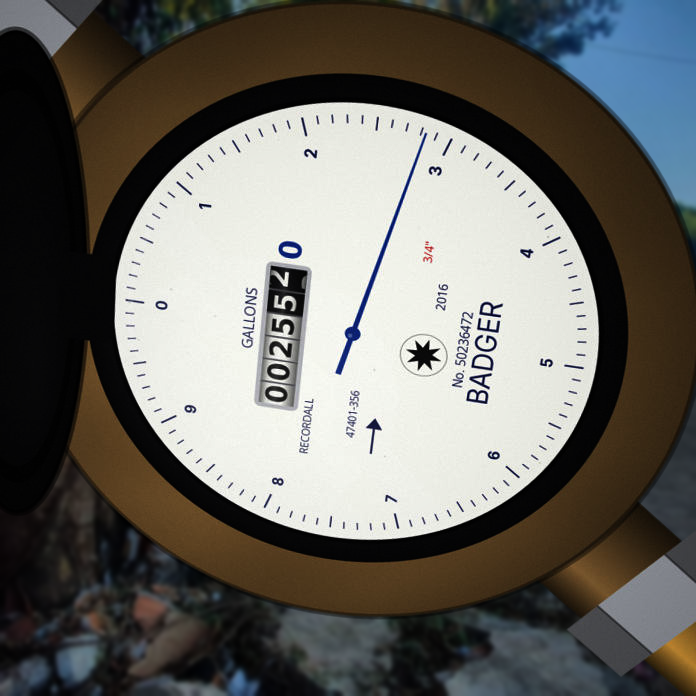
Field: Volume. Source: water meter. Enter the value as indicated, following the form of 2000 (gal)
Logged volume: 25522.8 (gal)
